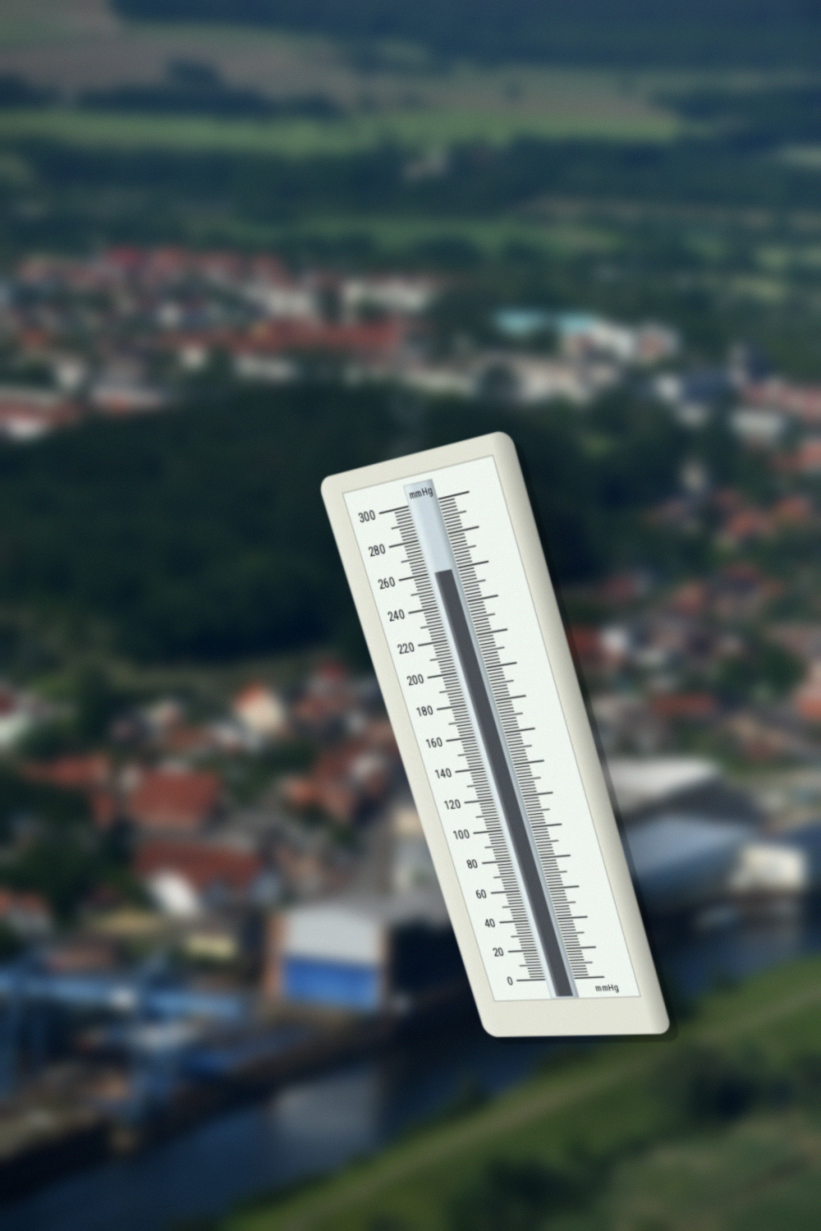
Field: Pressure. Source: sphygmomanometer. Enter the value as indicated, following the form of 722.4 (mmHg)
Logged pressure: 260 (mmHg)
